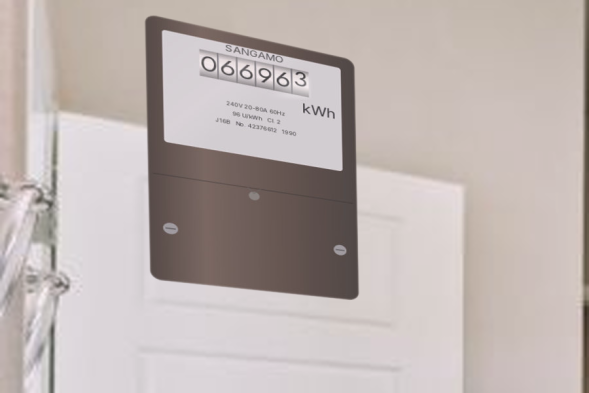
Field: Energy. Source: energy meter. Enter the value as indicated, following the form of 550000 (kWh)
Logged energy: 66963 (kWh)
